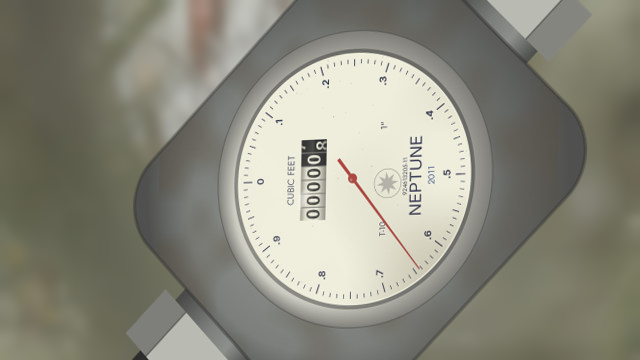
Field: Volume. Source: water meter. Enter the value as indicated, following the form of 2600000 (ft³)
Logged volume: 7.64 (ft³)
